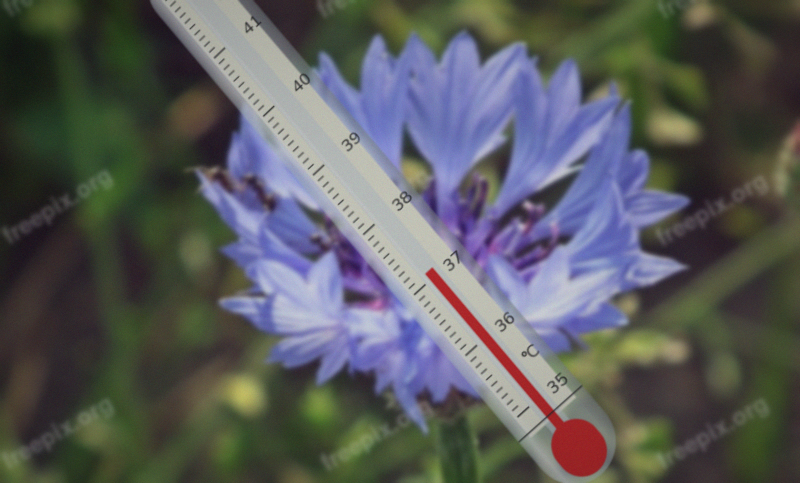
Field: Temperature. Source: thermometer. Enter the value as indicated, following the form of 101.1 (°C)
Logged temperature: 37.1 (°C)
